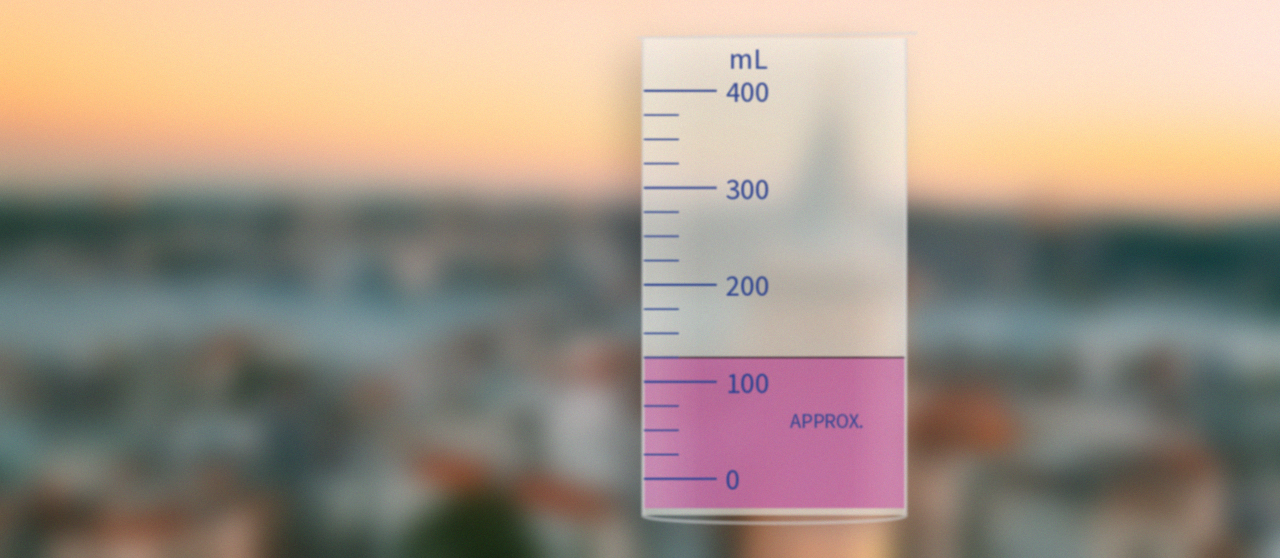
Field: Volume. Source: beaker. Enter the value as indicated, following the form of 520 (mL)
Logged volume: 125 (mL)
